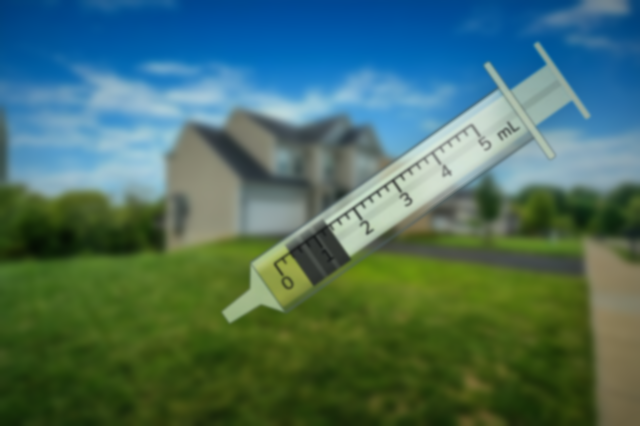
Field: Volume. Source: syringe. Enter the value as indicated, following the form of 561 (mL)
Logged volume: 0.4 (mL)
